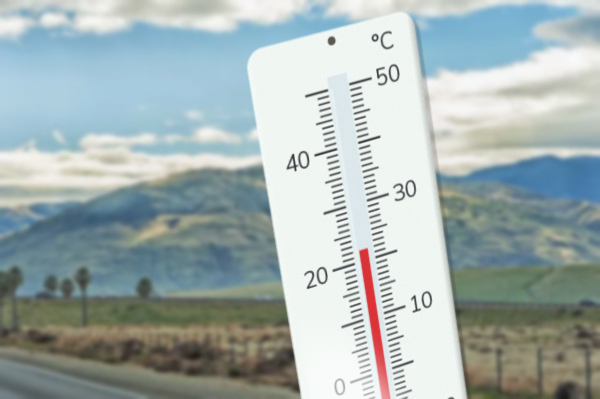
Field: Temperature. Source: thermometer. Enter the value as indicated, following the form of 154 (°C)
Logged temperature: 22 (°C)
